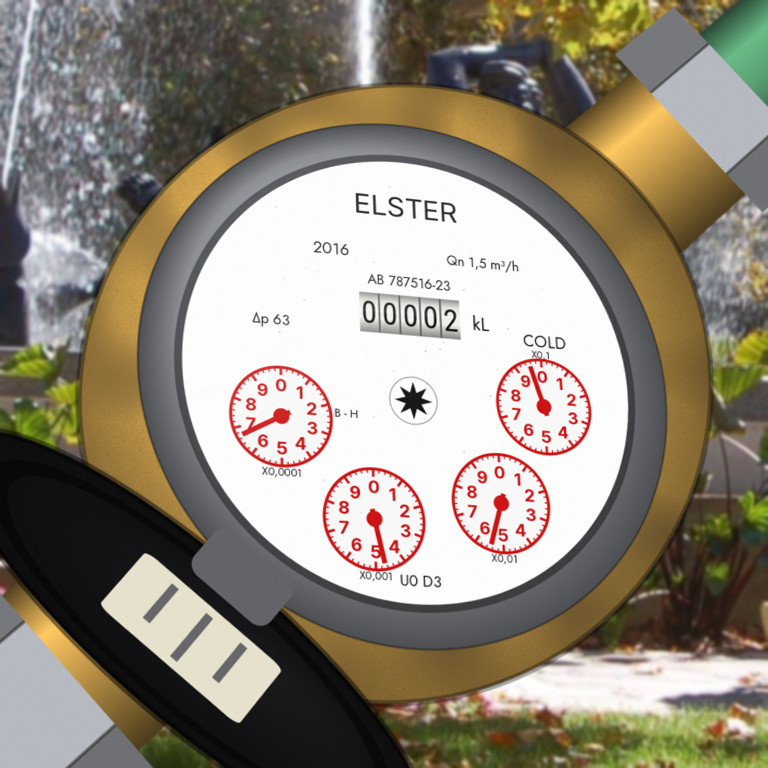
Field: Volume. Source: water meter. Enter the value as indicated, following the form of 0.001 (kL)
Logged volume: 1.9546 (kL)
